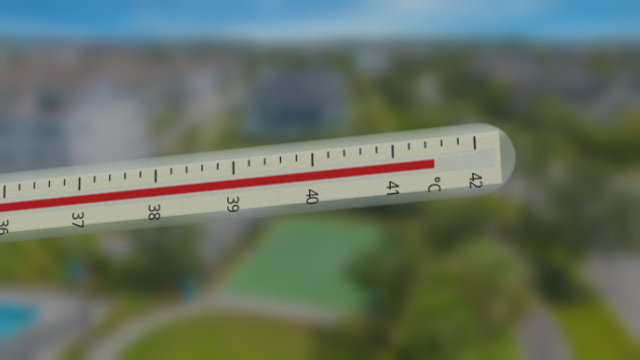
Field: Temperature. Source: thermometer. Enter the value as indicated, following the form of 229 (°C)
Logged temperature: 41.5 (°C)
